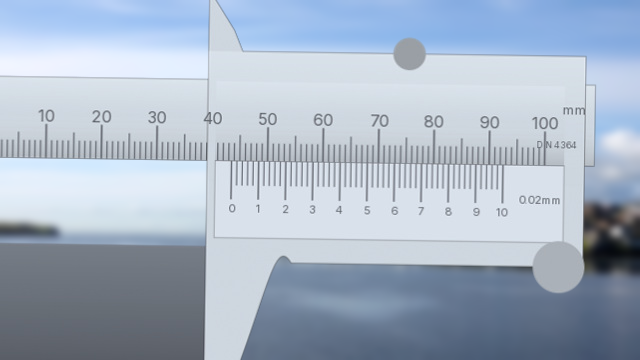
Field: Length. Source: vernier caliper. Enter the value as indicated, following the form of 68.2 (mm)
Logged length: 43.5 (mm)
